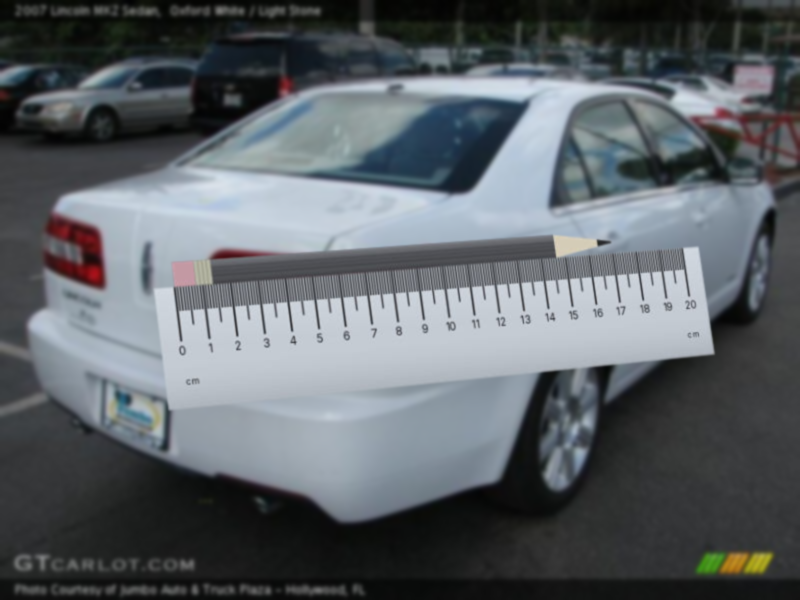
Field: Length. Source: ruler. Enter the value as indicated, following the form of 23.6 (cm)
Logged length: 17 (cm)
